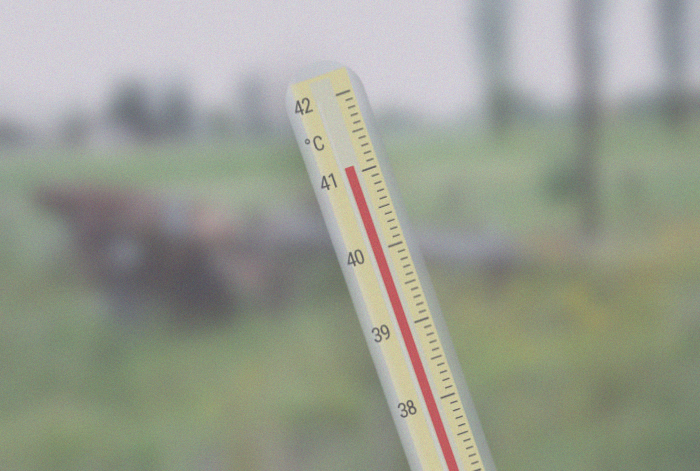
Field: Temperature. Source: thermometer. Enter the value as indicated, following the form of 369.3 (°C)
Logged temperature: 41.1 (°C)
